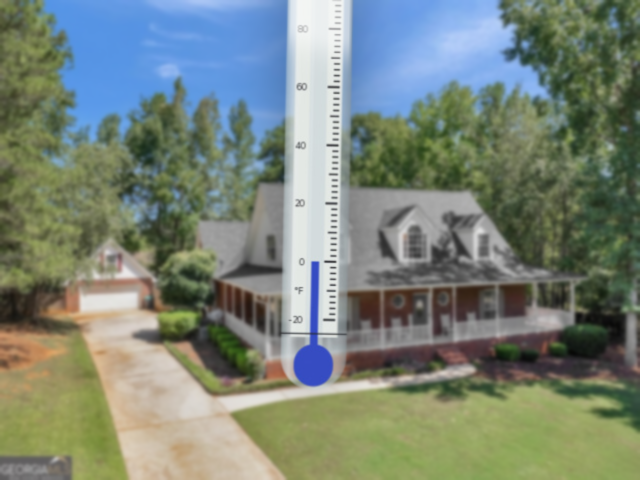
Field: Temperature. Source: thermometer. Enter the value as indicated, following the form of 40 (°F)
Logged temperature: 0 (°F)
